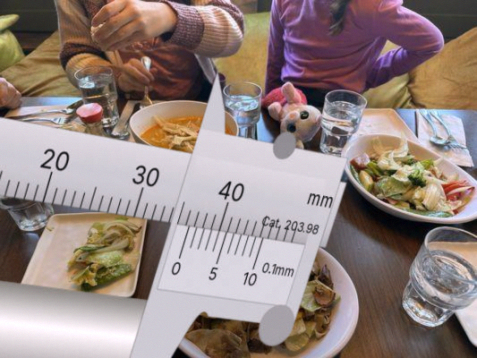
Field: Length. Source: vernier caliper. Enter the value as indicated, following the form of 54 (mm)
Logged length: 36.4 (mm)
